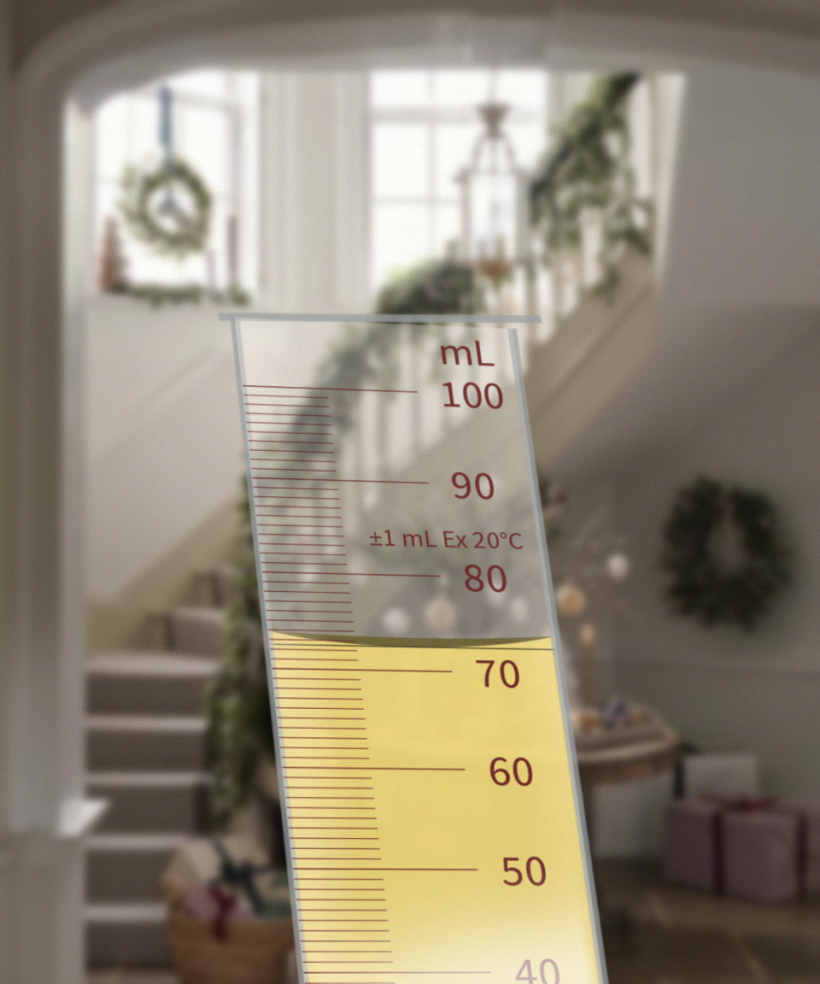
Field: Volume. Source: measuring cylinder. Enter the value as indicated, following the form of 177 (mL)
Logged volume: 72.5 (mL)
